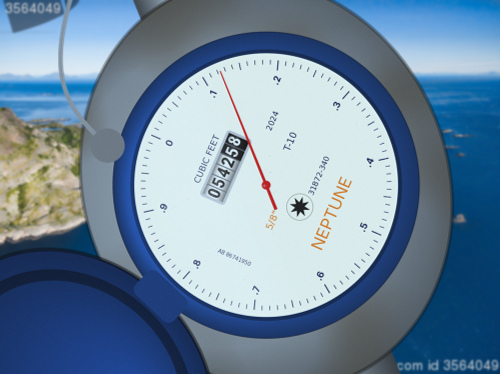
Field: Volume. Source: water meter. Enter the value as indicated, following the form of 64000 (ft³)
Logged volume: 54258.12 (ft³)
